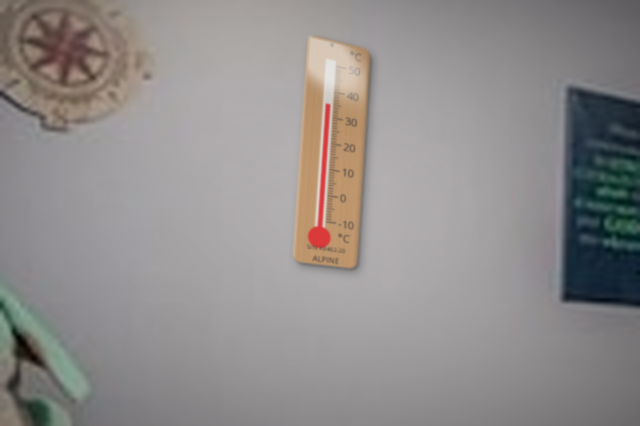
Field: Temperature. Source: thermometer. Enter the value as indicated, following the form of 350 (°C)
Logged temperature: 35 (°C)
